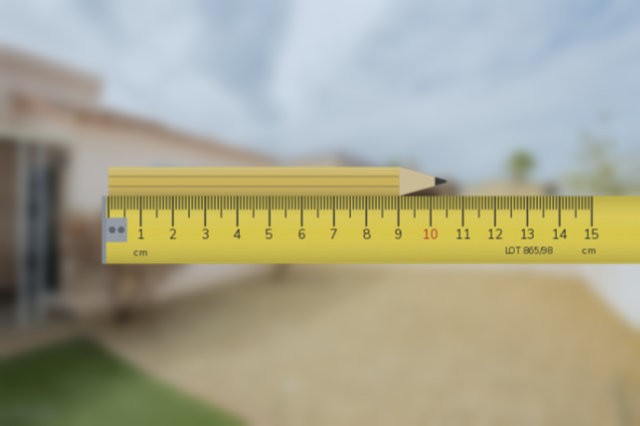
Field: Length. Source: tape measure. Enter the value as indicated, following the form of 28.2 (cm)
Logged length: 10.5 (cm)
